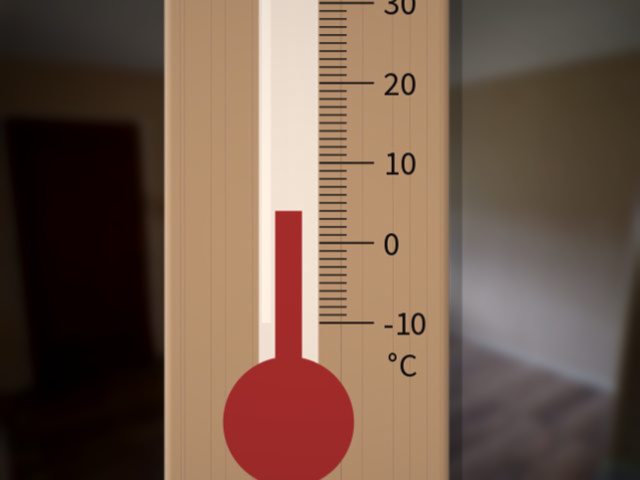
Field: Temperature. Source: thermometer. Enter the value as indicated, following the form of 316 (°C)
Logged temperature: 4 (°C)
